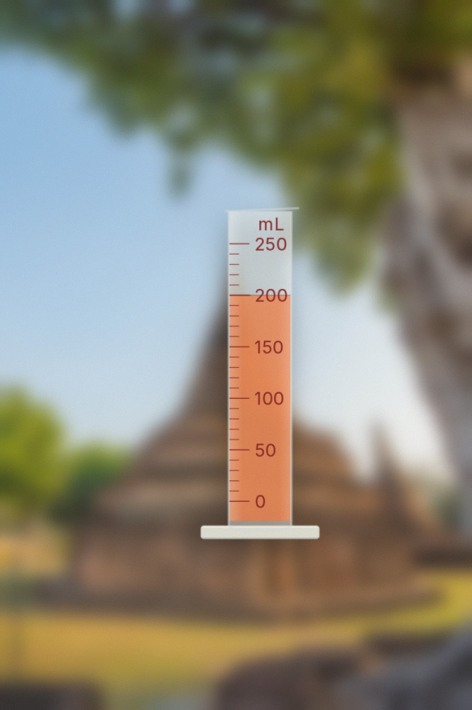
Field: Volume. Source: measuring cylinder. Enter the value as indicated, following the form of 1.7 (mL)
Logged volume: 200 (mL)
